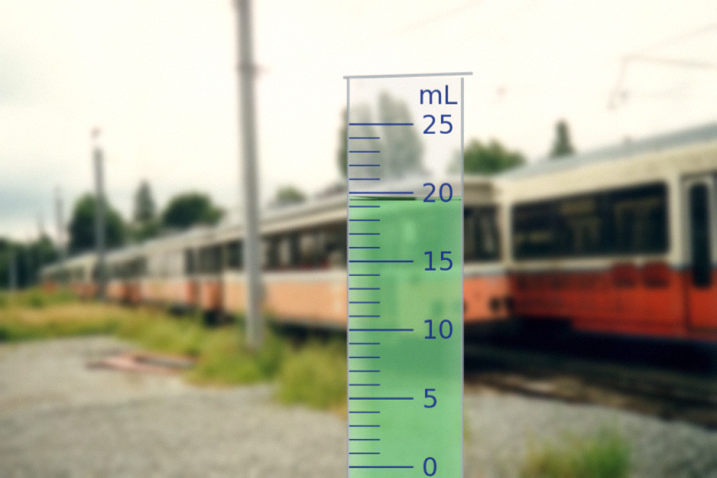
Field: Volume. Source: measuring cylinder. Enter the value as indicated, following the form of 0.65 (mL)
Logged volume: 19.5 (mL)
